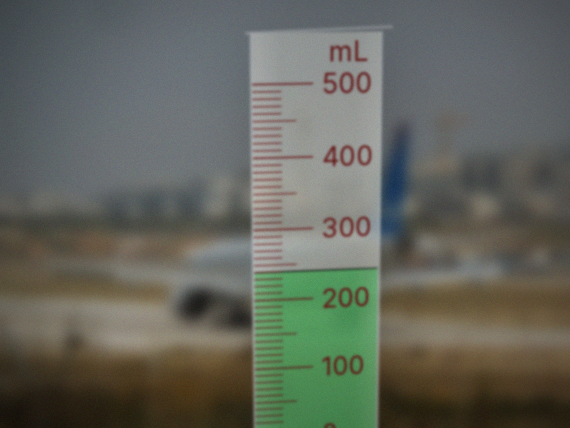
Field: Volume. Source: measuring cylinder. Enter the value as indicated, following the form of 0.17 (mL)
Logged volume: 240 (mL)
